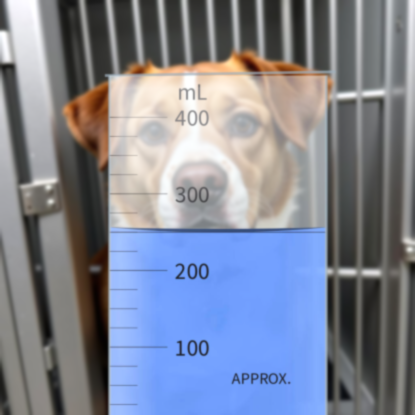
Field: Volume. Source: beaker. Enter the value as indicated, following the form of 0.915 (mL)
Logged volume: 250 (mL)
